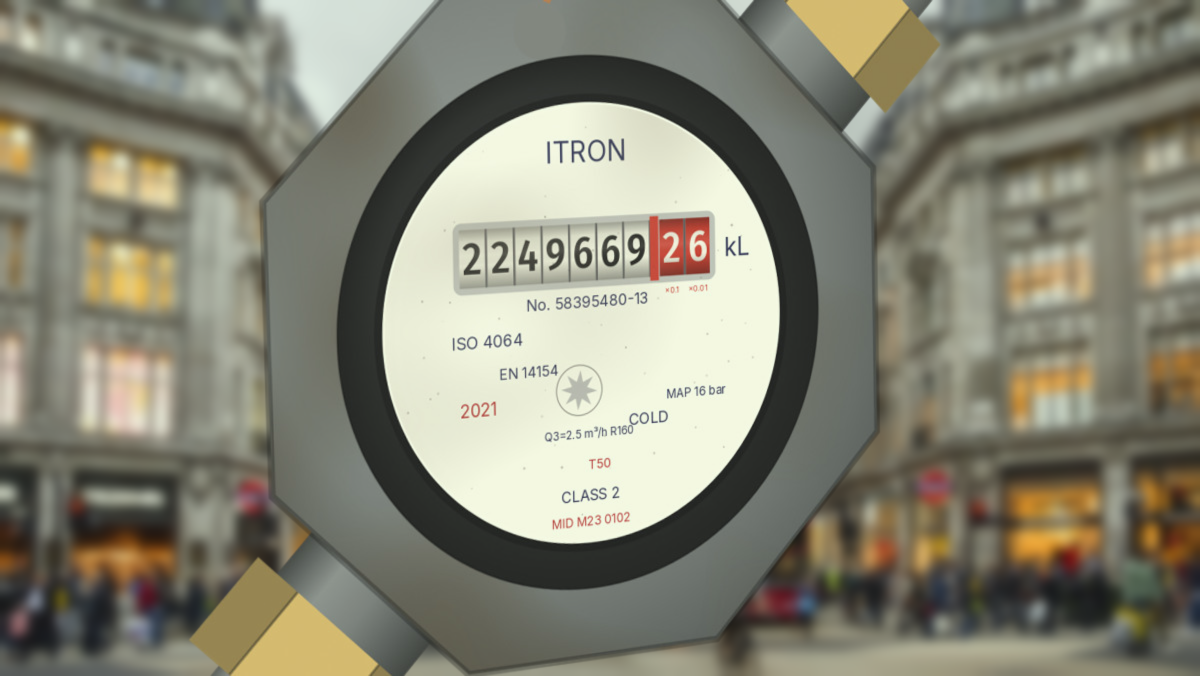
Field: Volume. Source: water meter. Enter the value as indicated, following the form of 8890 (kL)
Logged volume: 2249669.26 (kL)
